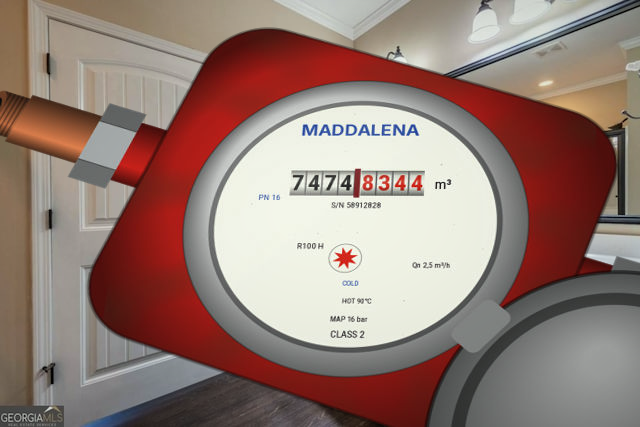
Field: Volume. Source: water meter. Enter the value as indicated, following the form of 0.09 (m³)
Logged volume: 7474.8344 (m³)
